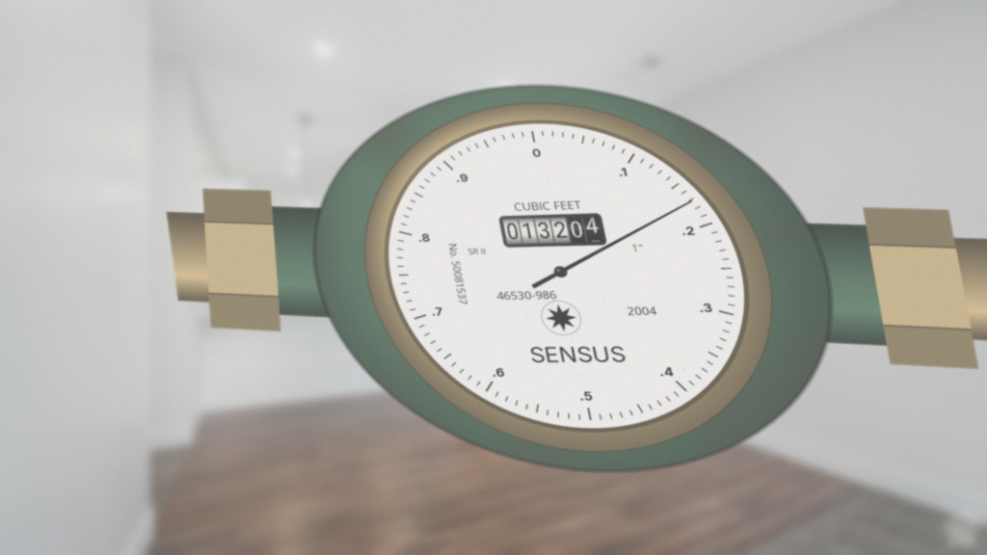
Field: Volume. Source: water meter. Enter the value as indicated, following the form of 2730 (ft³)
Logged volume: 13204.17 (ft³)
